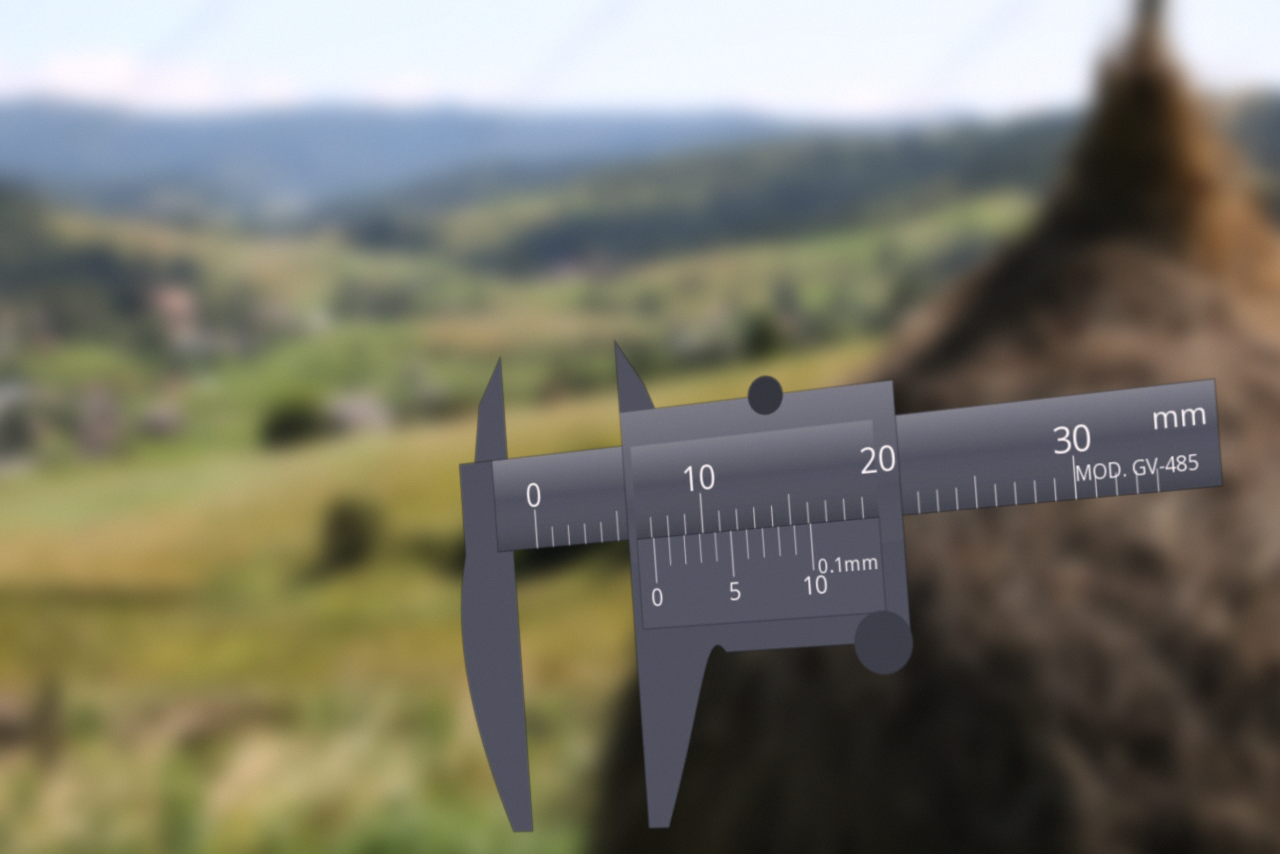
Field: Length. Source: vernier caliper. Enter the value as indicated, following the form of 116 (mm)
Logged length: 7.1 (mm)
